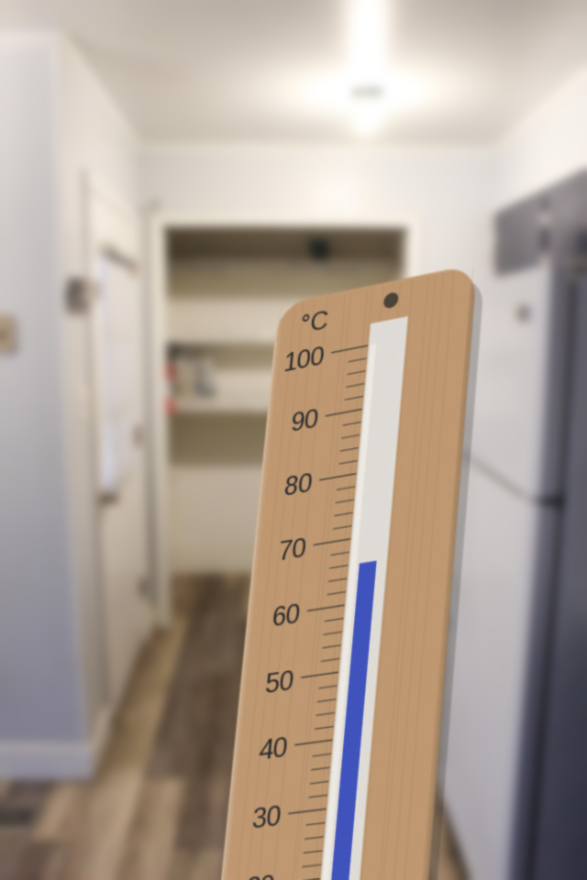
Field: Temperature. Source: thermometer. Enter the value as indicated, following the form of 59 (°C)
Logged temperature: 66 (°C)
